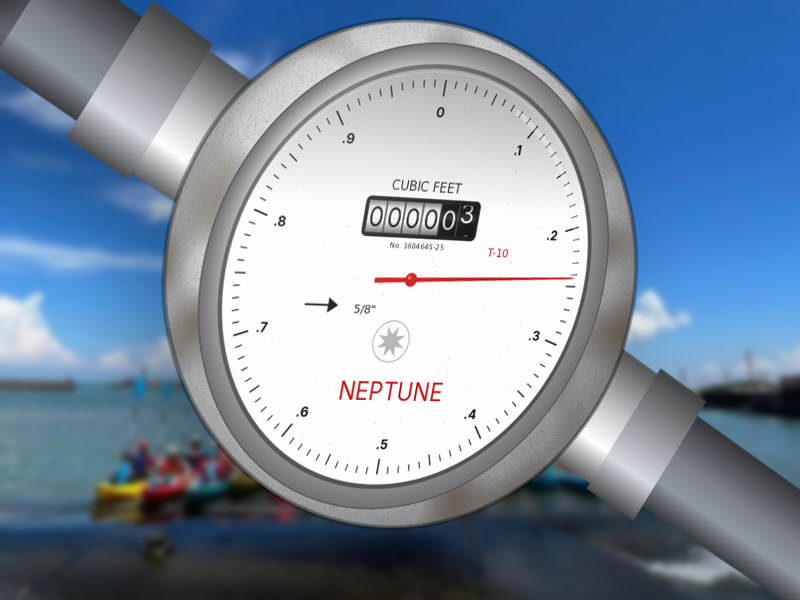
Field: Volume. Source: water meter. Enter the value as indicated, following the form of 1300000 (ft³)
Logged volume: 3.24 (ft³)
